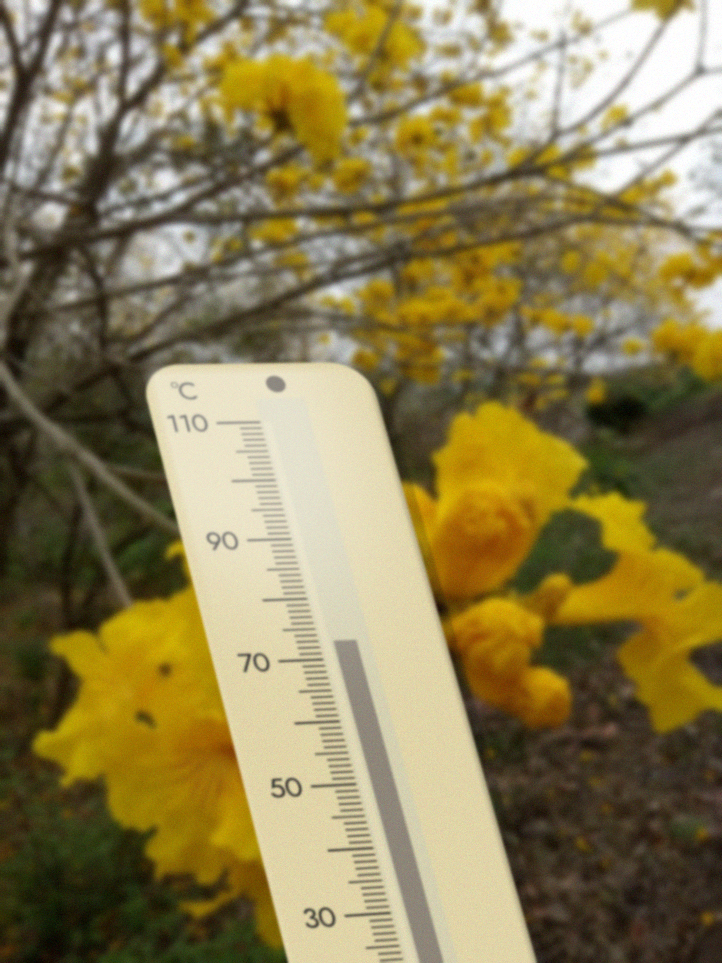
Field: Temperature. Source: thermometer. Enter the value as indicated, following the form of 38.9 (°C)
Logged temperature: 73 (°C)
